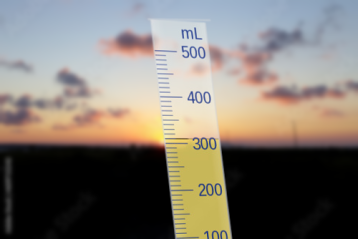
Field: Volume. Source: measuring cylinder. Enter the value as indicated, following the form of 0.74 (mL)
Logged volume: 310 (mL)
